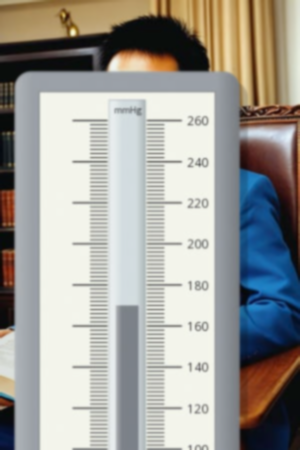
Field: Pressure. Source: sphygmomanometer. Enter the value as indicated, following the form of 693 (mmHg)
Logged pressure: 170 (mmHg)
